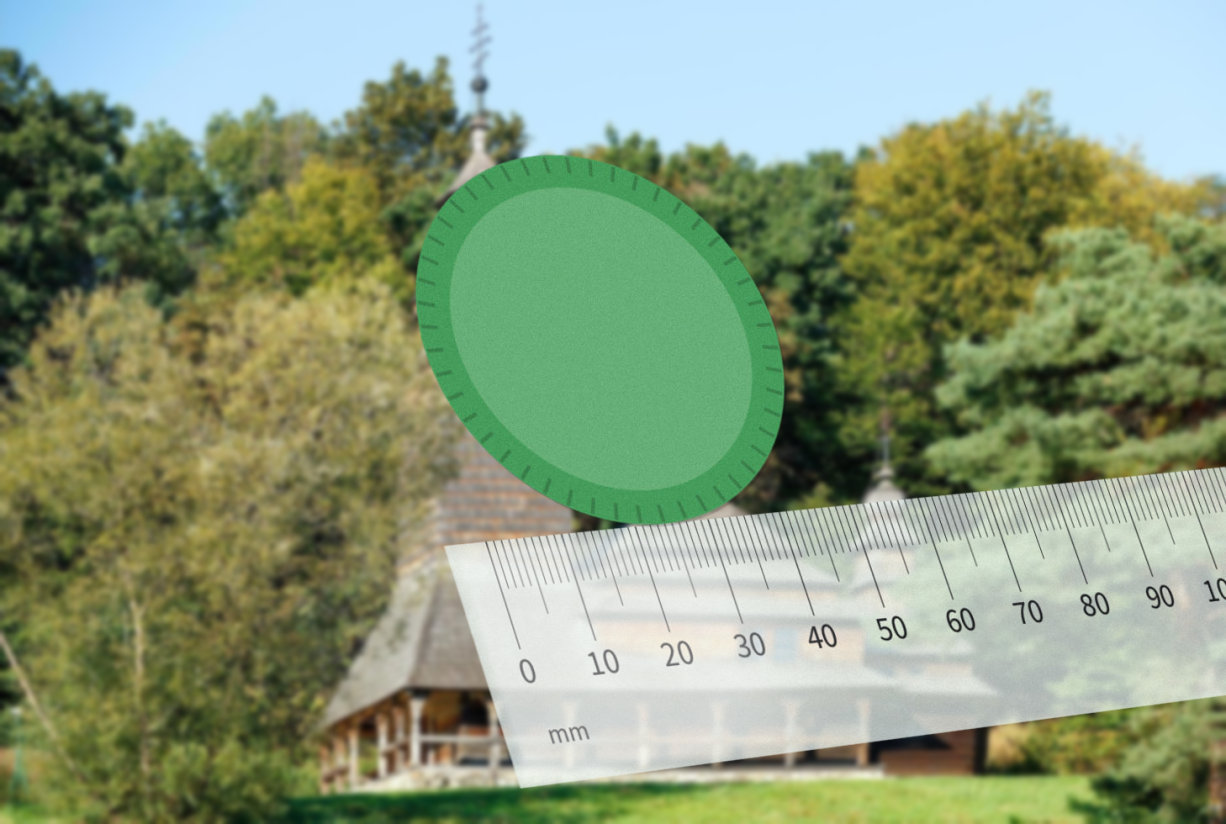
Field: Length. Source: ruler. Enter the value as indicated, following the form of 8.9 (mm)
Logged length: 48 (mm)
